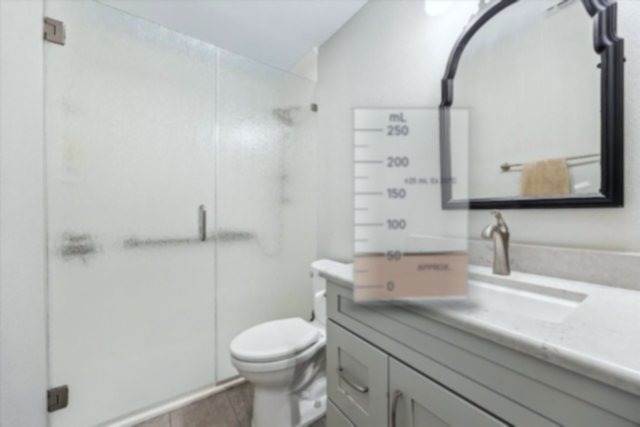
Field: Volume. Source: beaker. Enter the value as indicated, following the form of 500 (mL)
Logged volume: 50 (mL)
